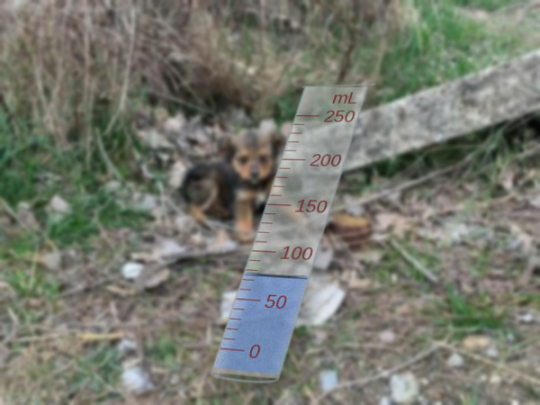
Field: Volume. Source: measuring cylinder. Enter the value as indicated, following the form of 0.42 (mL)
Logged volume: 75 (mL)
